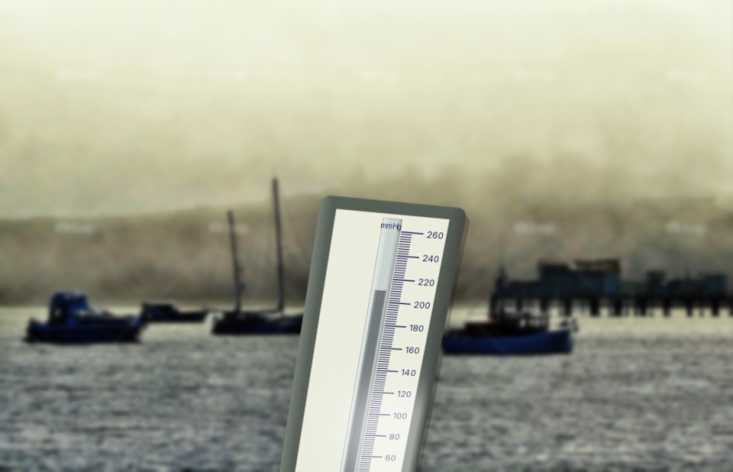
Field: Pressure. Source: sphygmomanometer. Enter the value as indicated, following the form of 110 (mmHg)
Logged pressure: 210 (mmHg)
